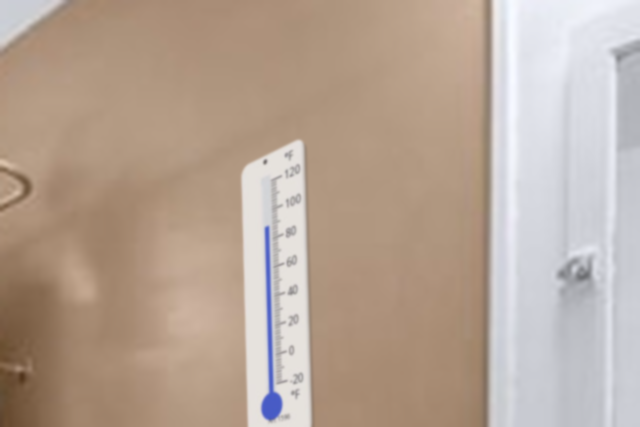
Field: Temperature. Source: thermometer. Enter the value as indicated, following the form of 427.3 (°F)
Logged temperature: 90 (°F)
